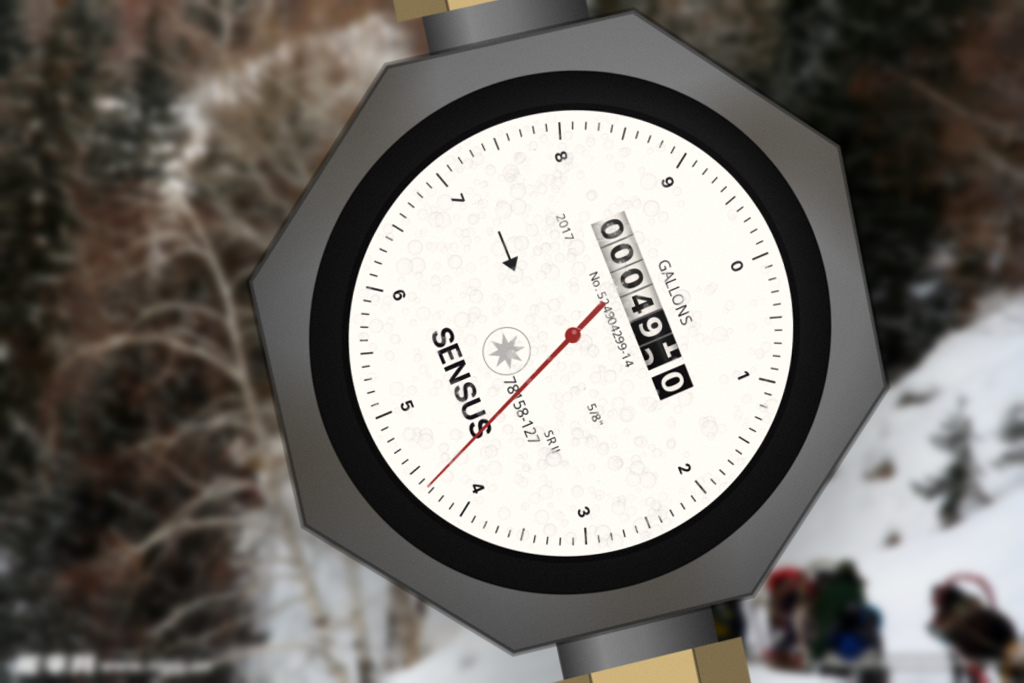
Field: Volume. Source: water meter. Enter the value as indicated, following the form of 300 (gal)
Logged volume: 4914.3 (gal)
